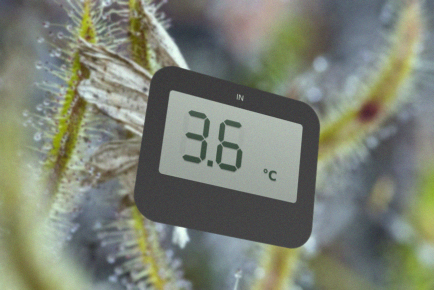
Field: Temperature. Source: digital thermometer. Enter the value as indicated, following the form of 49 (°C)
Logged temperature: 3.6 (°C)
